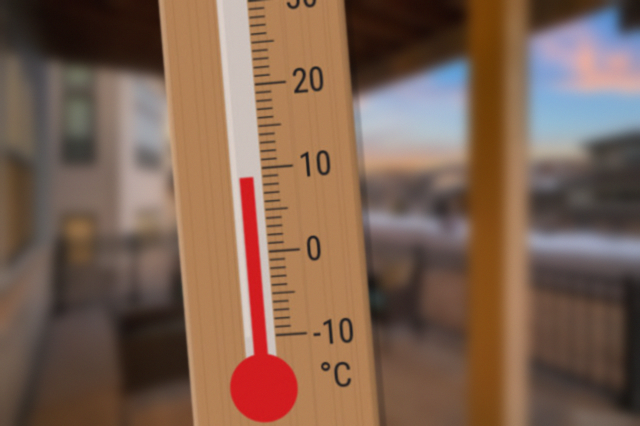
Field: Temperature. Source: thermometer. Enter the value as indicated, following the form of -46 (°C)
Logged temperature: 9 (°C)
